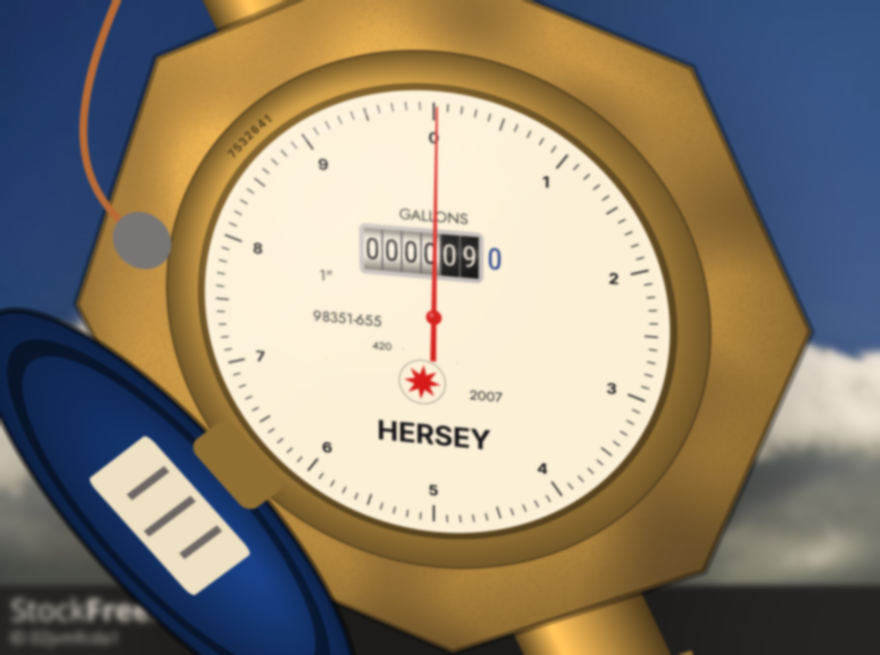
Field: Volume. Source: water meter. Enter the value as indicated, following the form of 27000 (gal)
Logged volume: 90.0 (gal)
